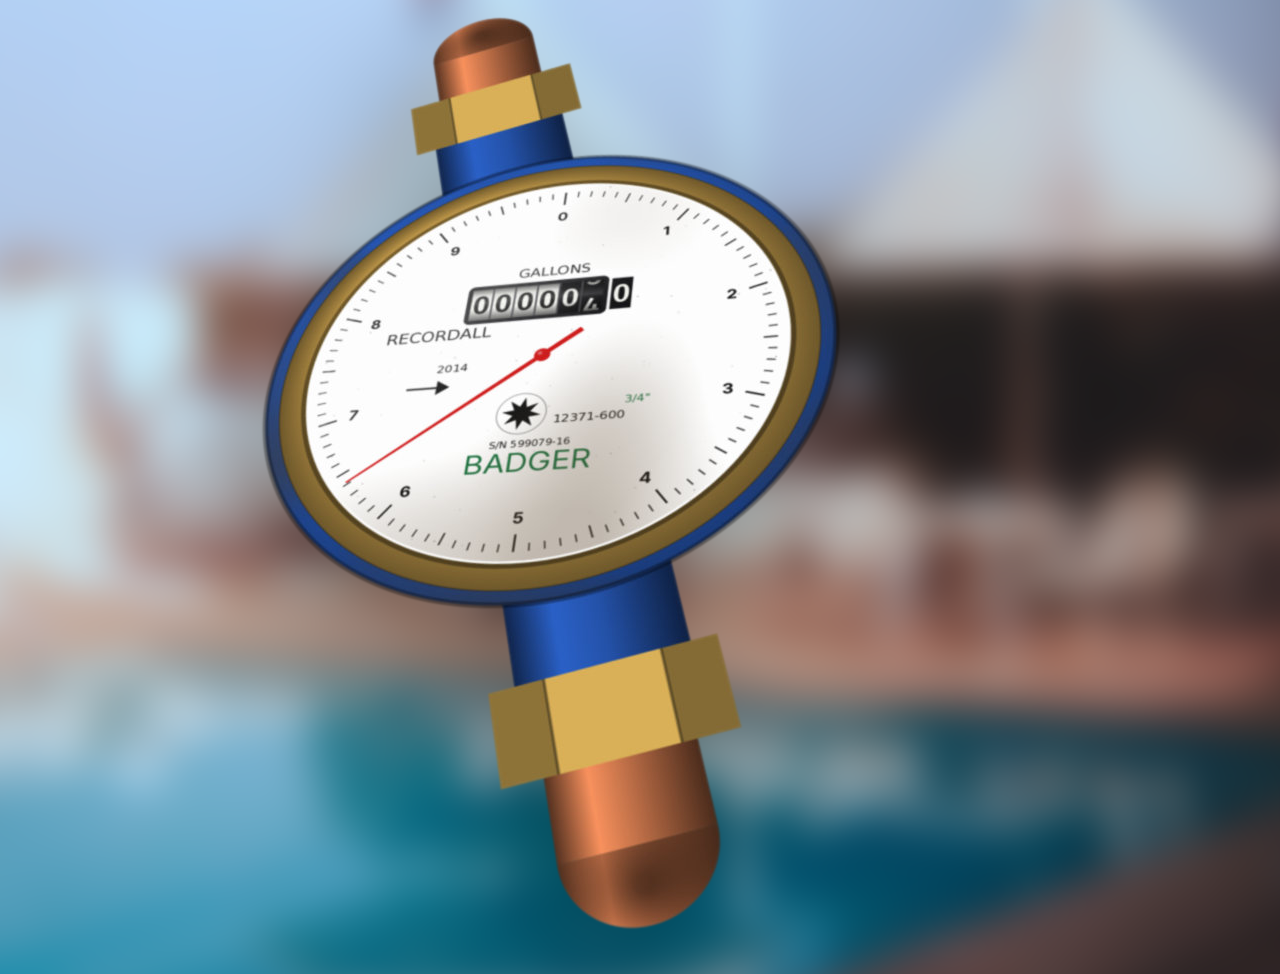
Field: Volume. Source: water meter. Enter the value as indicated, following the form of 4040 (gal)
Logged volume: 36.4 (gal)
